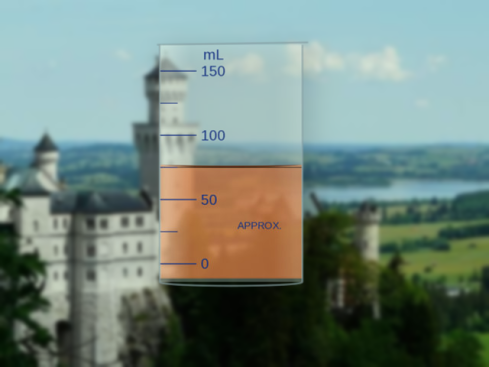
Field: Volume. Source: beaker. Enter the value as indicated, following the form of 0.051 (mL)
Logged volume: 75 (mL)
